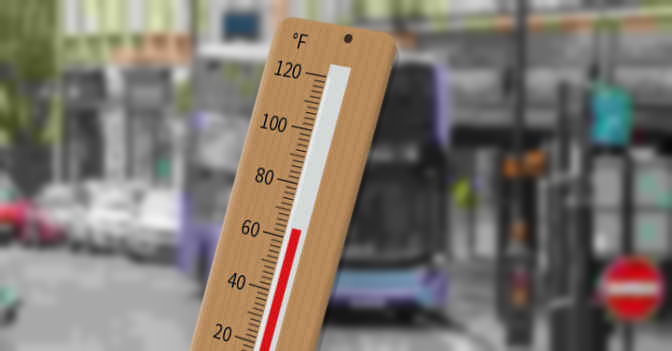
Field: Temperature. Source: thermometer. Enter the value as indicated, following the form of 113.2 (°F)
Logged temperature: 64 (°F)
